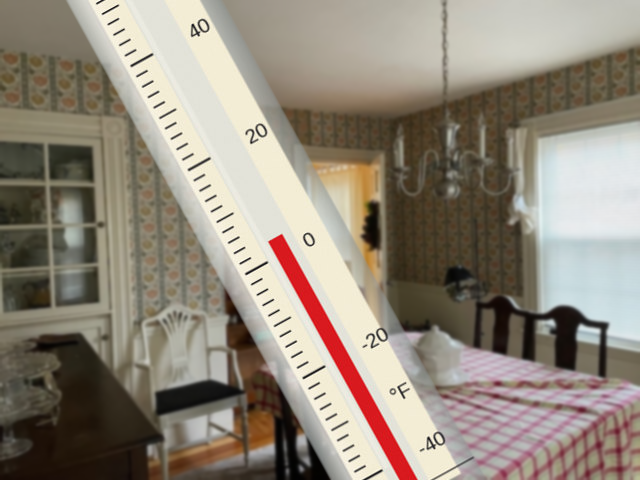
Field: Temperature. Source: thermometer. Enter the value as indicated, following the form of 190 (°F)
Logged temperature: 3 (°F)
